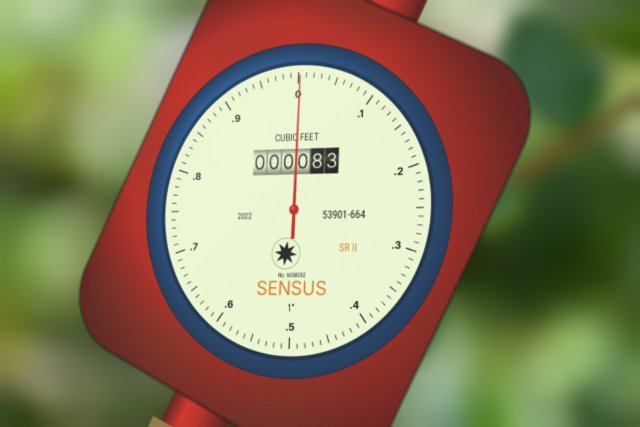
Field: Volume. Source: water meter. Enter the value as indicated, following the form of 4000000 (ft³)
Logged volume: 83.00 (ft³)
